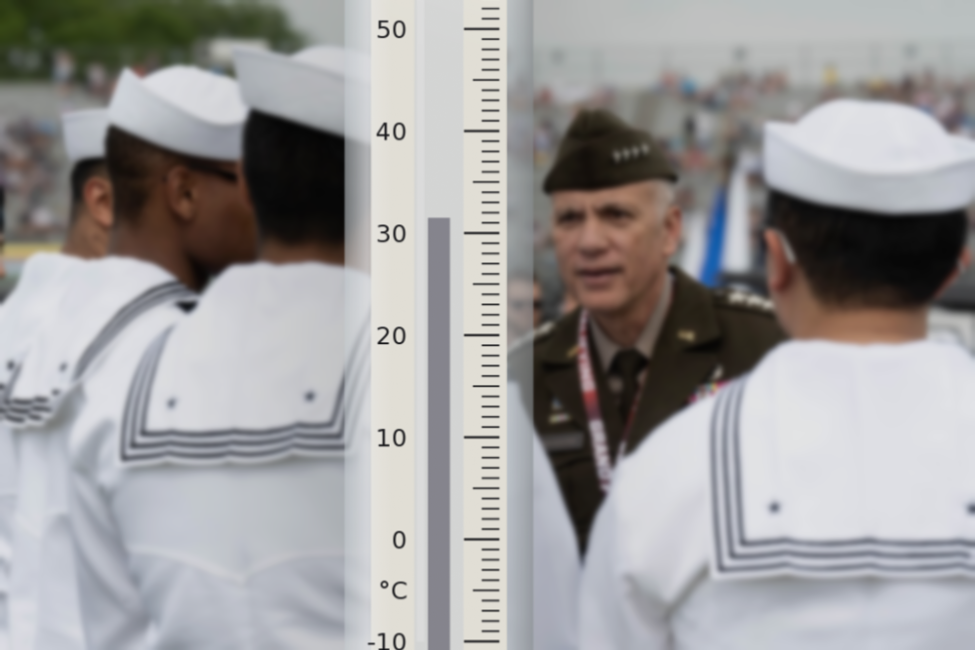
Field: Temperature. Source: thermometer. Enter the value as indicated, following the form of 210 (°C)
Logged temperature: 31.5 (°C)
